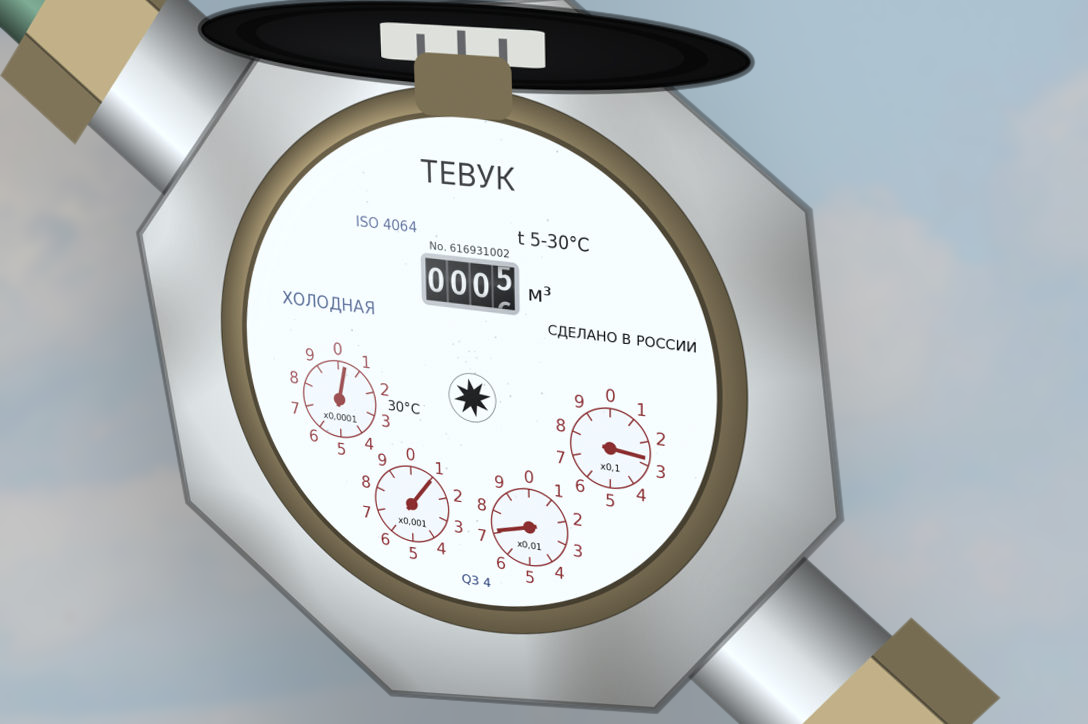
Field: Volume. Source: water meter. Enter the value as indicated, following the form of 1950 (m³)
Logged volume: 5.2710 (m³)
